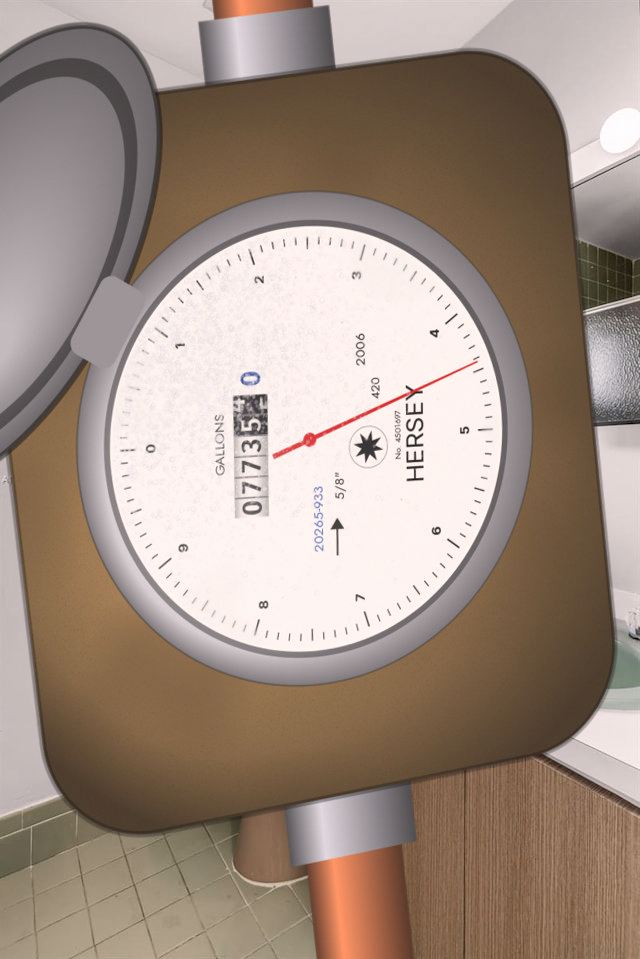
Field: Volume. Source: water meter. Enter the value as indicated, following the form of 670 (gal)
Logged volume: 773544.4 (gal)
